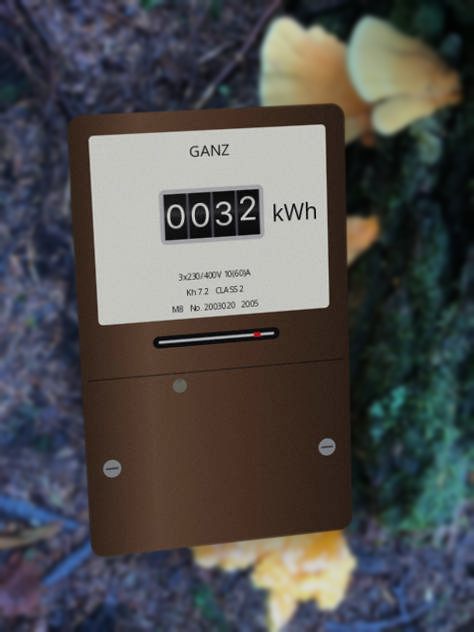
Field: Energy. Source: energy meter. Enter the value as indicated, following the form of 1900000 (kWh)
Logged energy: 32 (kWh)
